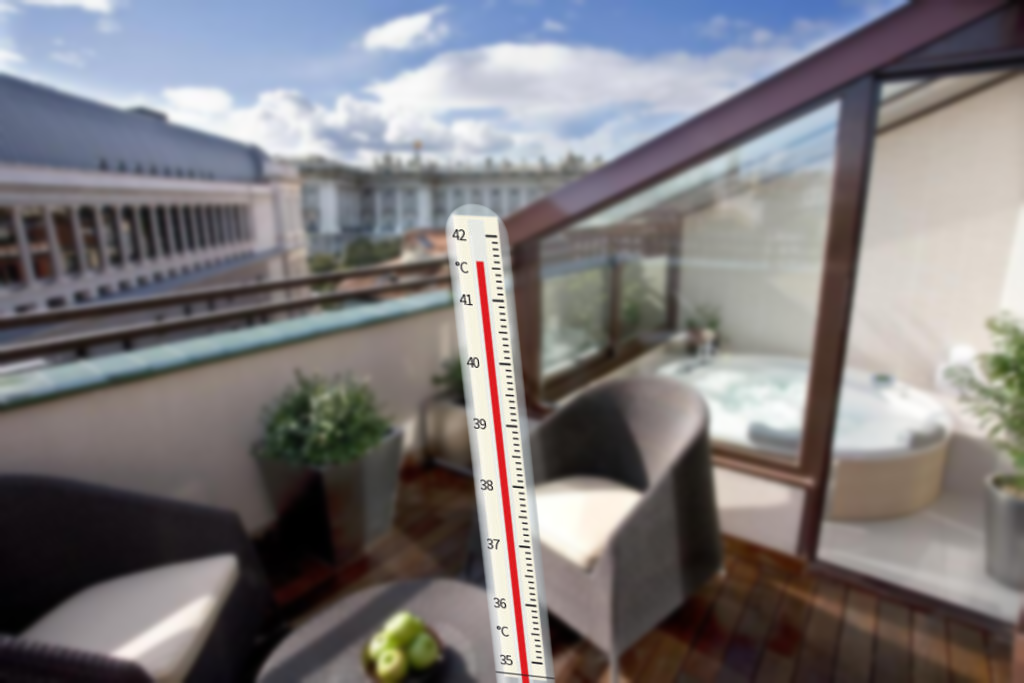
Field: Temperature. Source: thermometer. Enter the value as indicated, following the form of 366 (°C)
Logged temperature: 41.6 (°C)
